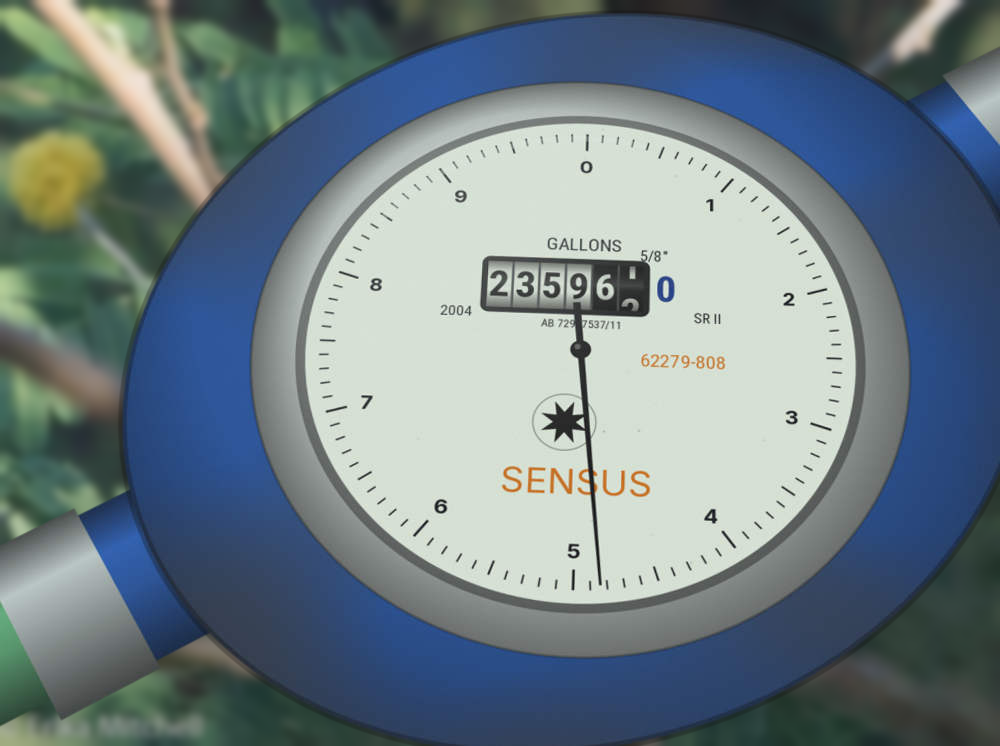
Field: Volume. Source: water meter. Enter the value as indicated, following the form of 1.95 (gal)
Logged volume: 2359614.8 (gal)
